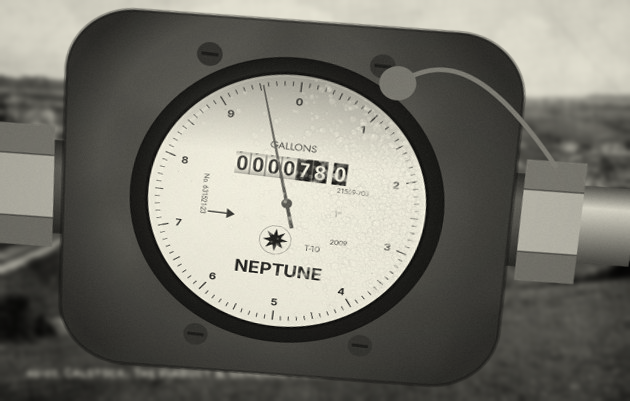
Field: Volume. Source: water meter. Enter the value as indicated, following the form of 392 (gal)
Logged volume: 779.5 (gal)
